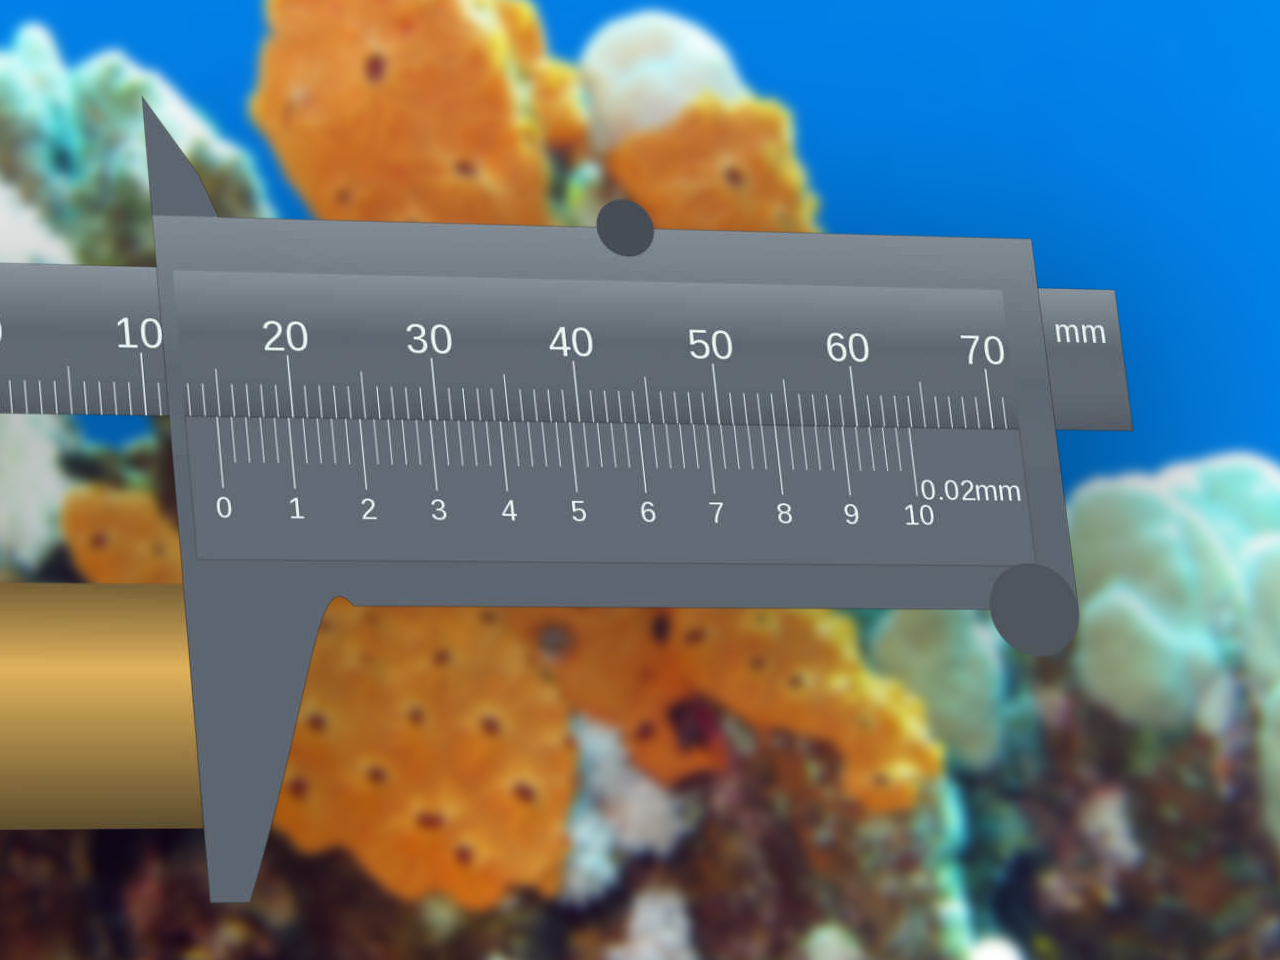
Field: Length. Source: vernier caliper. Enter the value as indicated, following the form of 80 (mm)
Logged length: 14.8 (mm)
